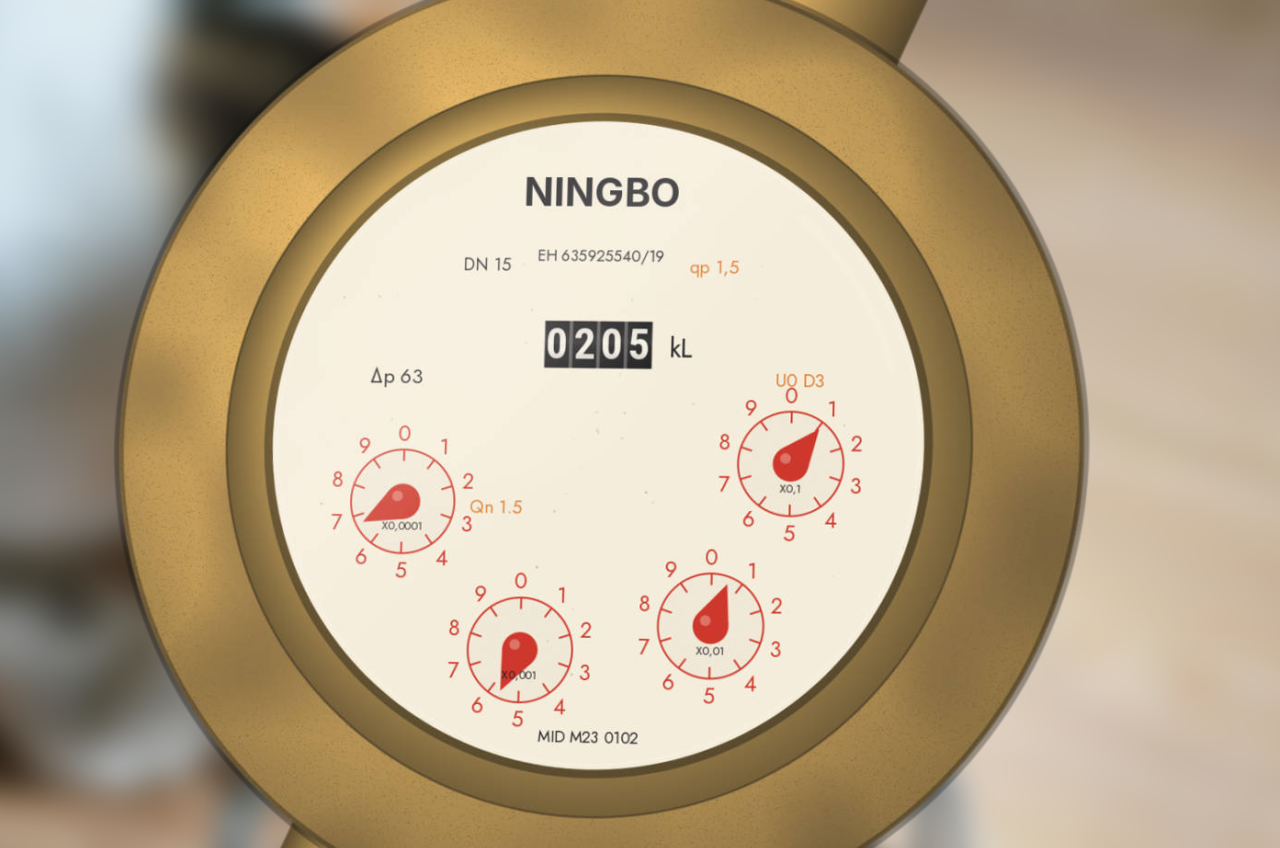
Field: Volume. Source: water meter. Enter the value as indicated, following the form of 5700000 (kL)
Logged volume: 205.1056 (kL)
